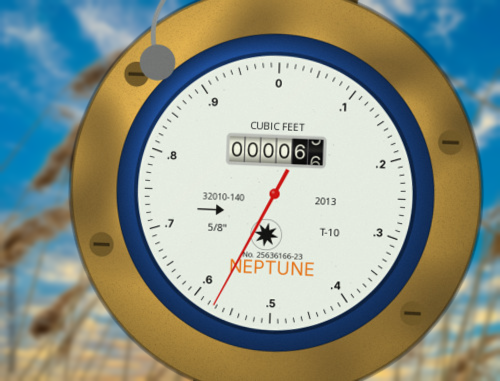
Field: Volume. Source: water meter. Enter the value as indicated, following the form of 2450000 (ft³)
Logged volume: 65.57 (ft³)
